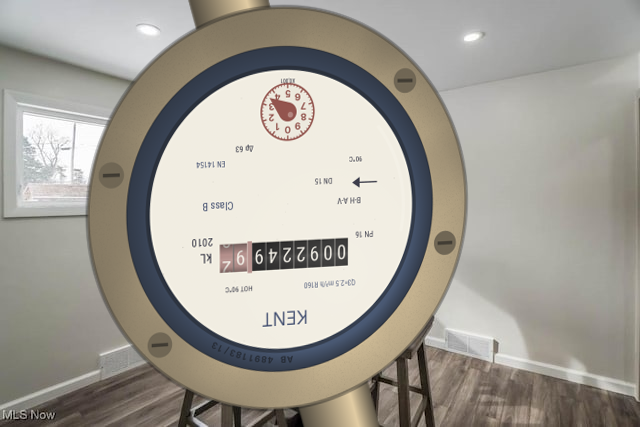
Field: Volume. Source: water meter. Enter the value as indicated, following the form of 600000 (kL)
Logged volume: 92249.923 (kL)
